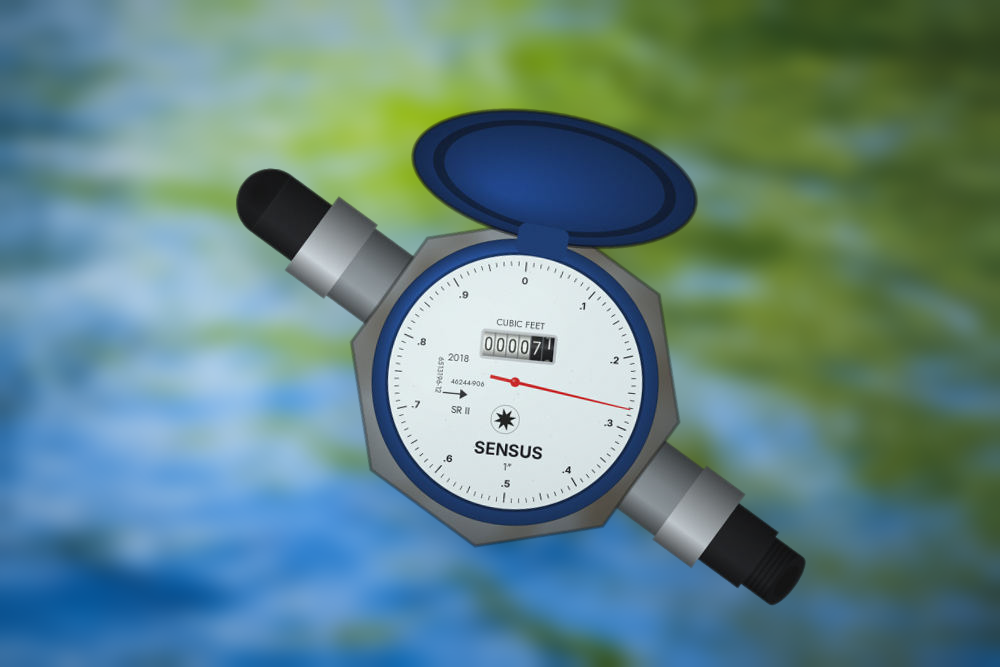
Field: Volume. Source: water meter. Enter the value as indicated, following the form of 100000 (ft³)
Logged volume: 71.27 (ft³)
